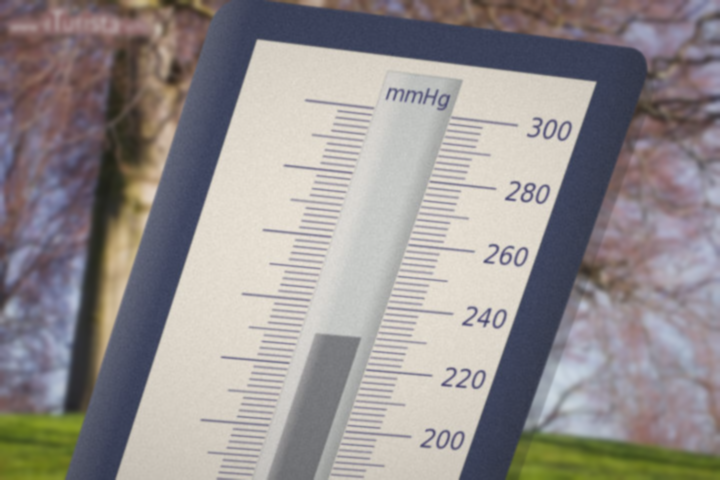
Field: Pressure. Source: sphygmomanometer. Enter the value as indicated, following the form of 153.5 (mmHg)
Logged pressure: 230 (mmHg)
